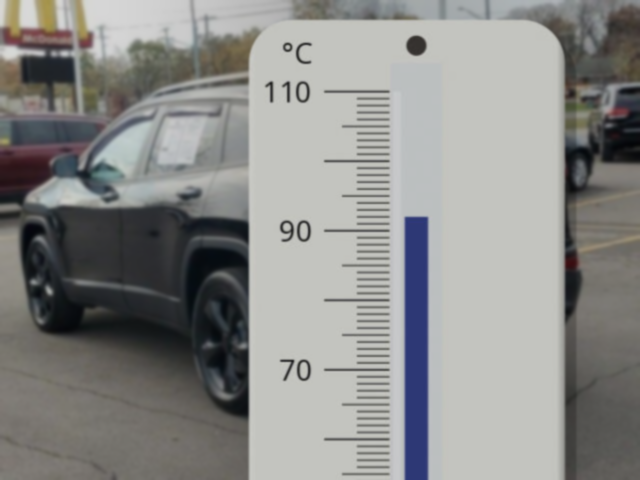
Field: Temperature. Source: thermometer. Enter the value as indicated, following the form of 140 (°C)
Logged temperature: 92 (°C)
